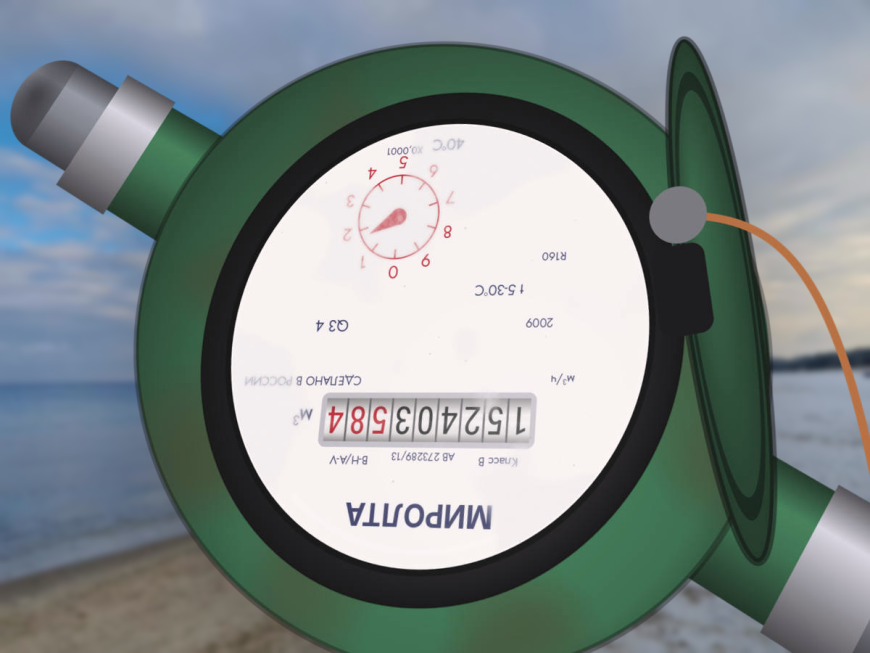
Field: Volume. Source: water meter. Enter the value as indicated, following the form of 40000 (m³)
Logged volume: 152403.5841 (m³)
